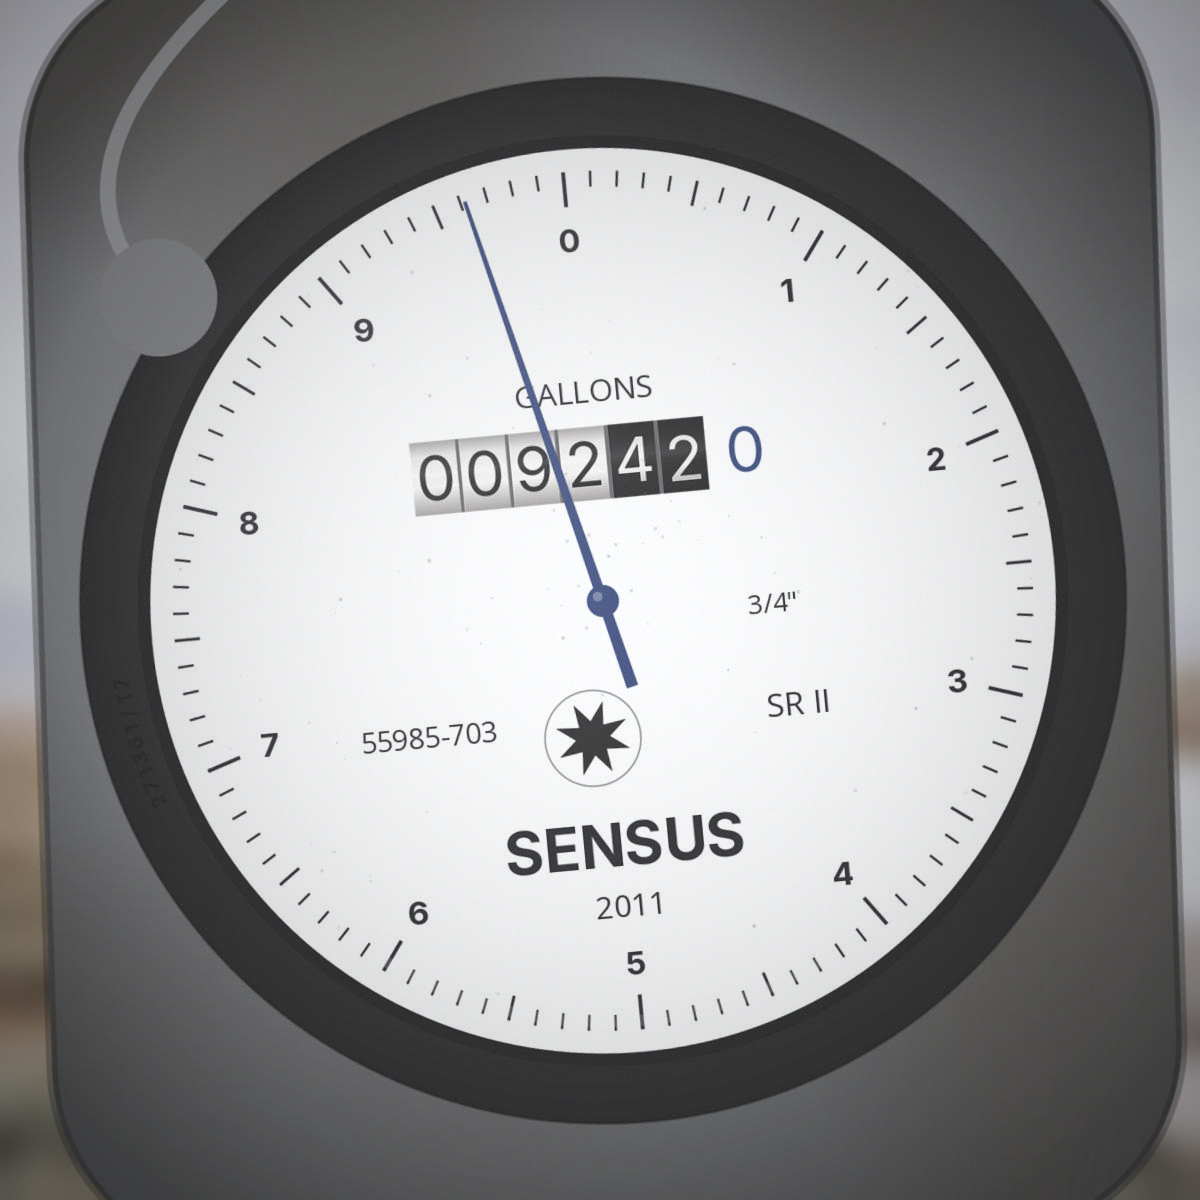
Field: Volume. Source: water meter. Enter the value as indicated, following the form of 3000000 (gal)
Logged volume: 92419.6 (gal)
